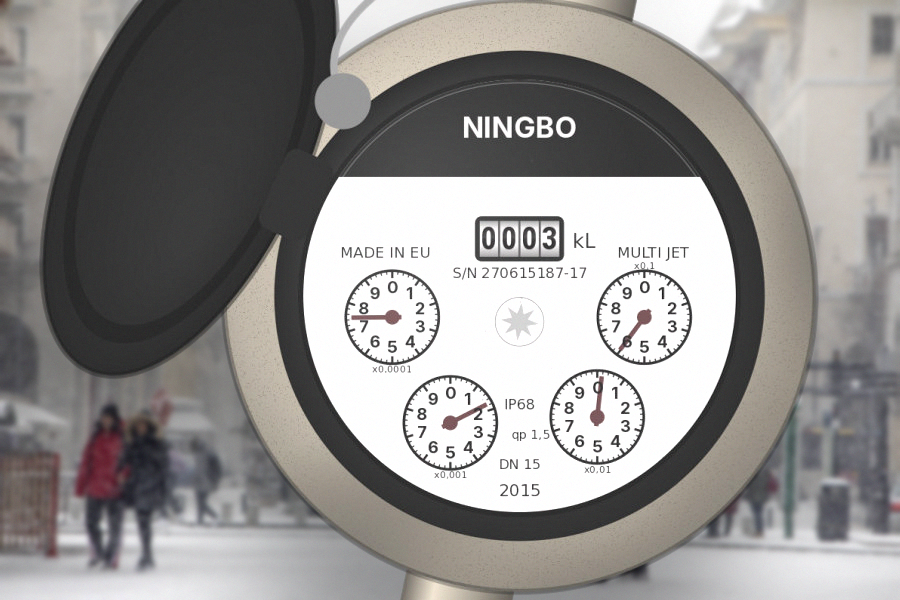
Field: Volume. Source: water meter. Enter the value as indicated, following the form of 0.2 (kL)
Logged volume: 3.6017 (kL)
